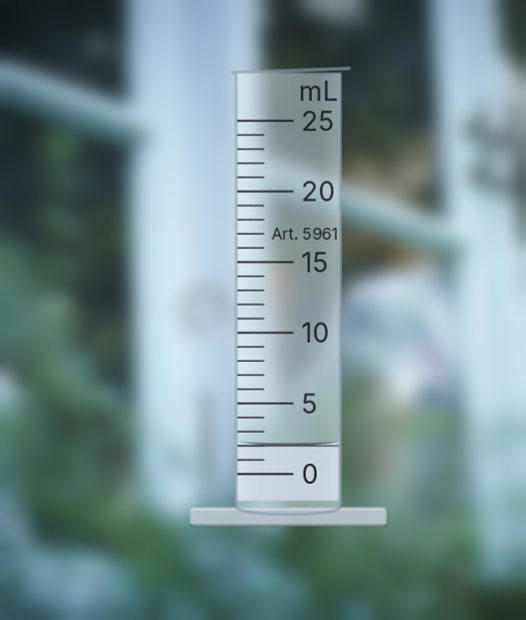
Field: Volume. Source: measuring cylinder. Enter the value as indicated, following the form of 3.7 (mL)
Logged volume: 2 (mL)
